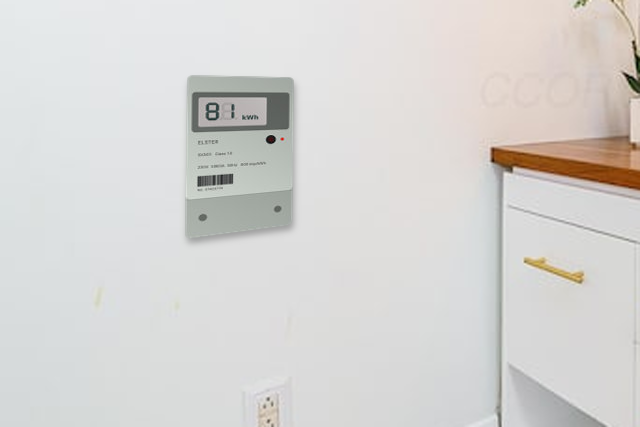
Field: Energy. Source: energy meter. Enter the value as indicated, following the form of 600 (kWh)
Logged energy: 81 (kWh)
